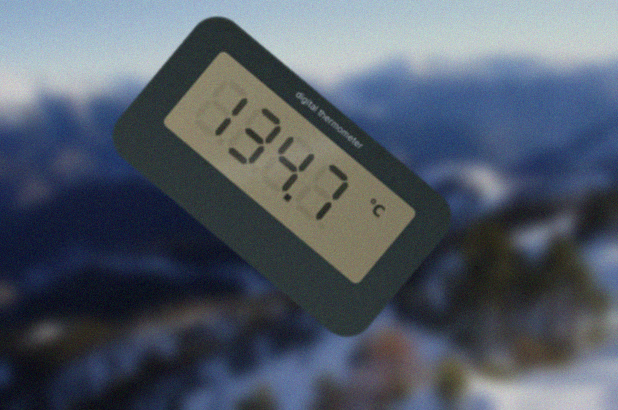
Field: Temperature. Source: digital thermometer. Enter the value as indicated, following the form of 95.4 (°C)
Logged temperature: 134.7 (°C)
